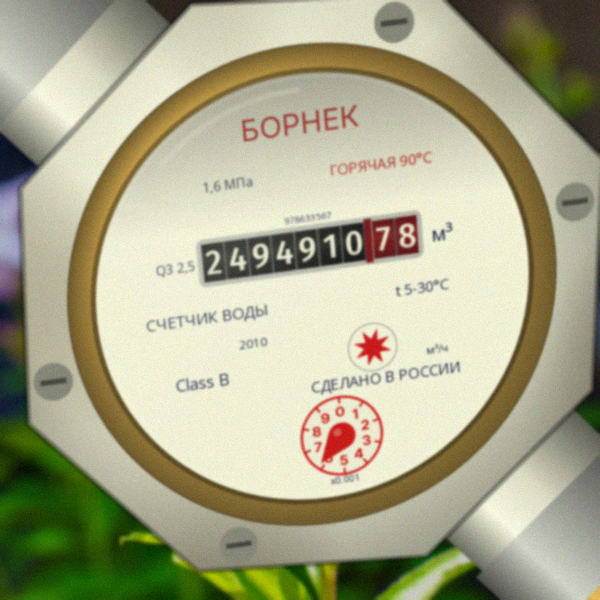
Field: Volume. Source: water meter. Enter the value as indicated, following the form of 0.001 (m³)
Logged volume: 2494910.786 (m³)
